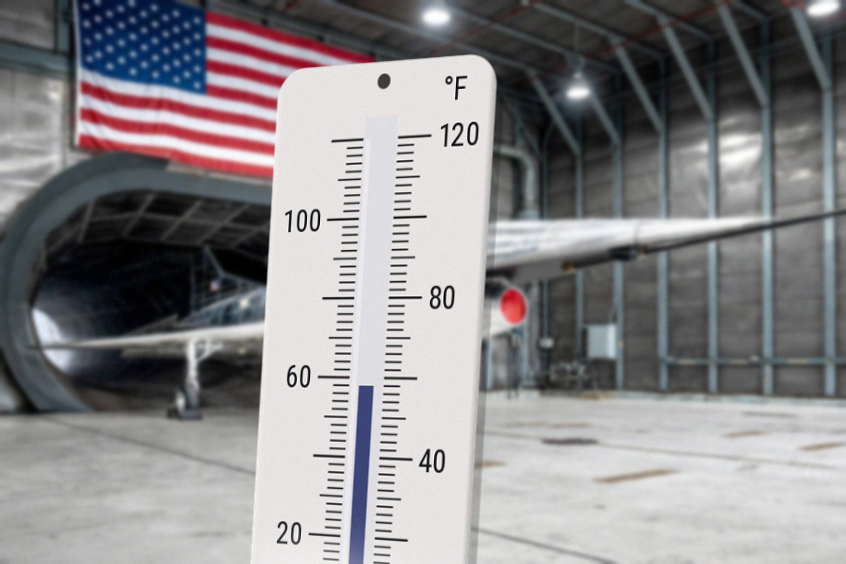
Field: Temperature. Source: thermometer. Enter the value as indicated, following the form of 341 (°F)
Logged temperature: 58 (°F)
